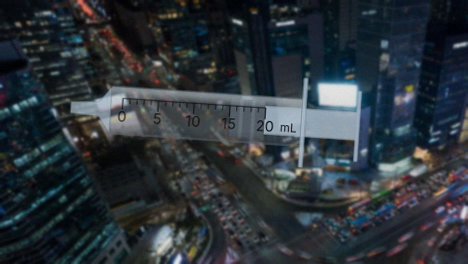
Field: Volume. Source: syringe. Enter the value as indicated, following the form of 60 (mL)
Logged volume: 15 (mL)
